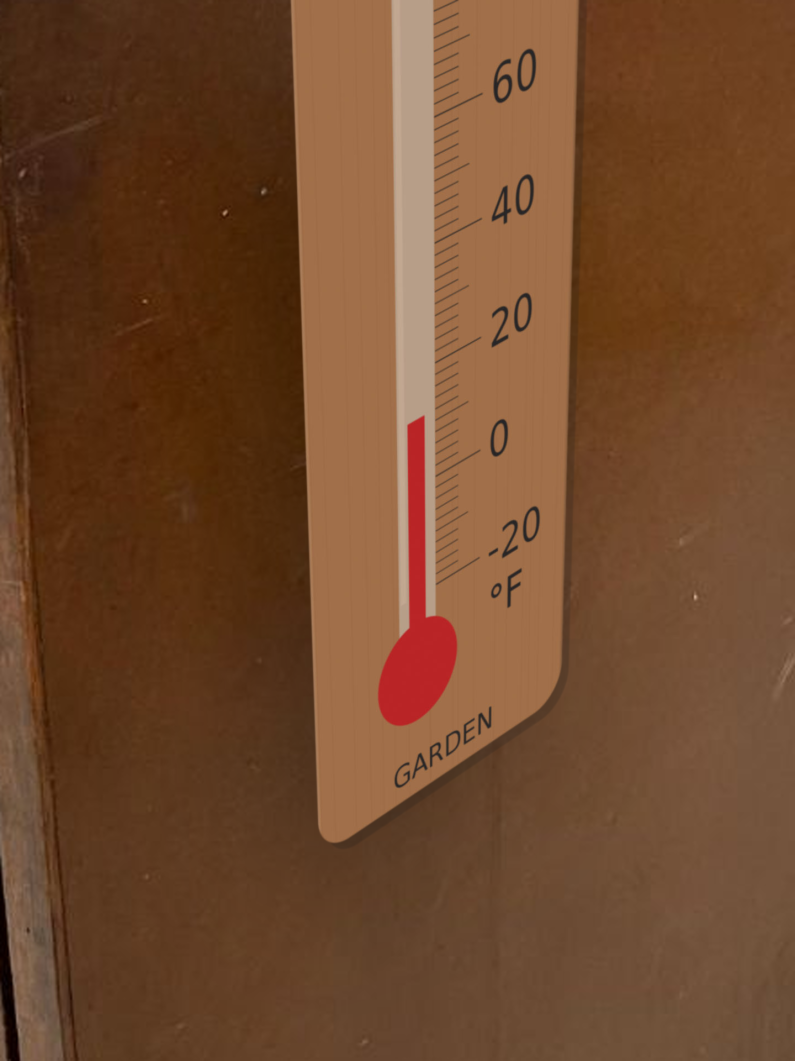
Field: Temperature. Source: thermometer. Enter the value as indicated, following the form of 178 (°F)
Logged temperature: 12 (°F)
